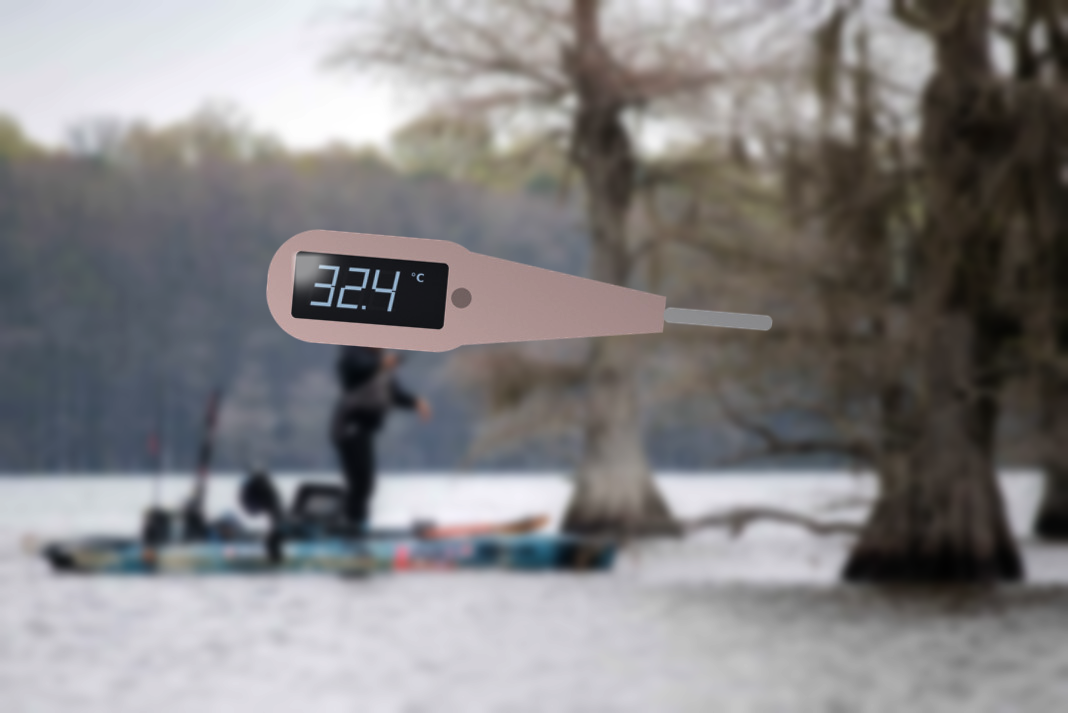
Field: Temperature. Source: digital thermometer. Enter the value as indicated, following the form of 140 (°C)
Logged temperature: 32.4 (°C)
